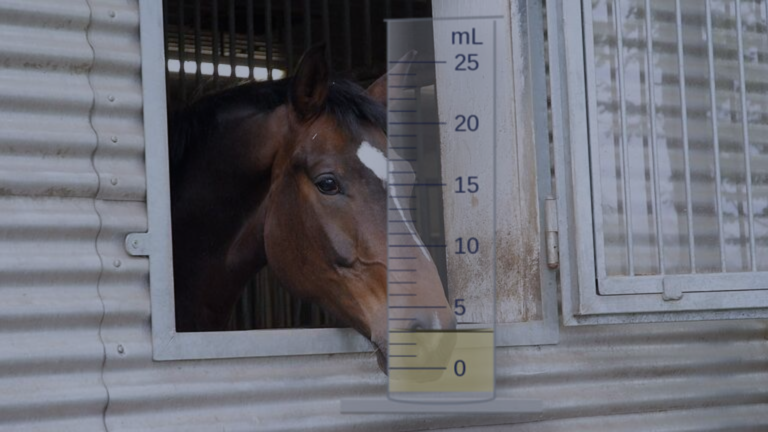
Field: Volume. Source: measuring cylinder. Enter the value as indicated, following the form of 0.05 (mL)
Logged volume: 3 (mL)
